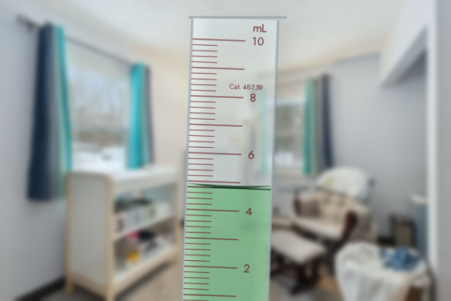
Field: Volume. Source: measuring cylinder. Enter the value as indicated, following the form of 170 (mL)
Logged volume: 4.8 (mL)
